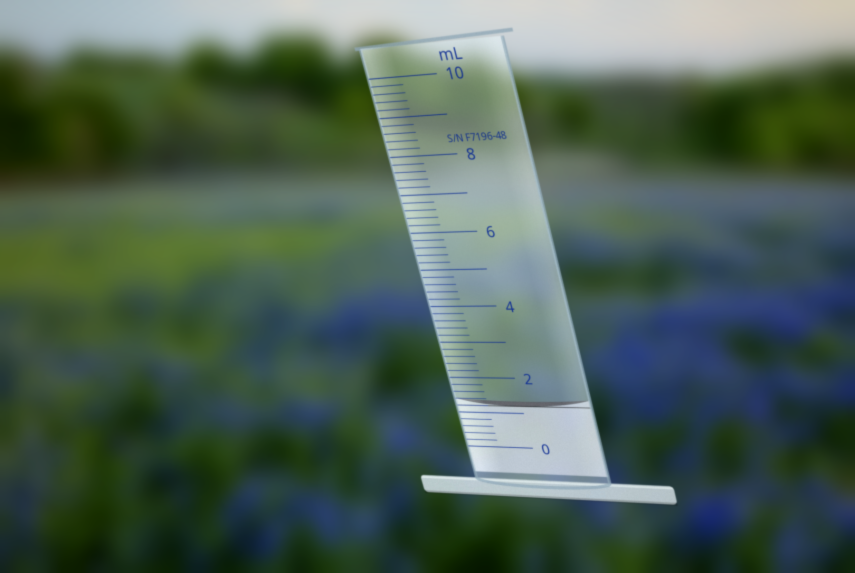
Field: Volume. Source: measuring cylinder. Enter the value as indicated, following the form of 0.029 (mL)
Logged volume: 1.2 (mL)
